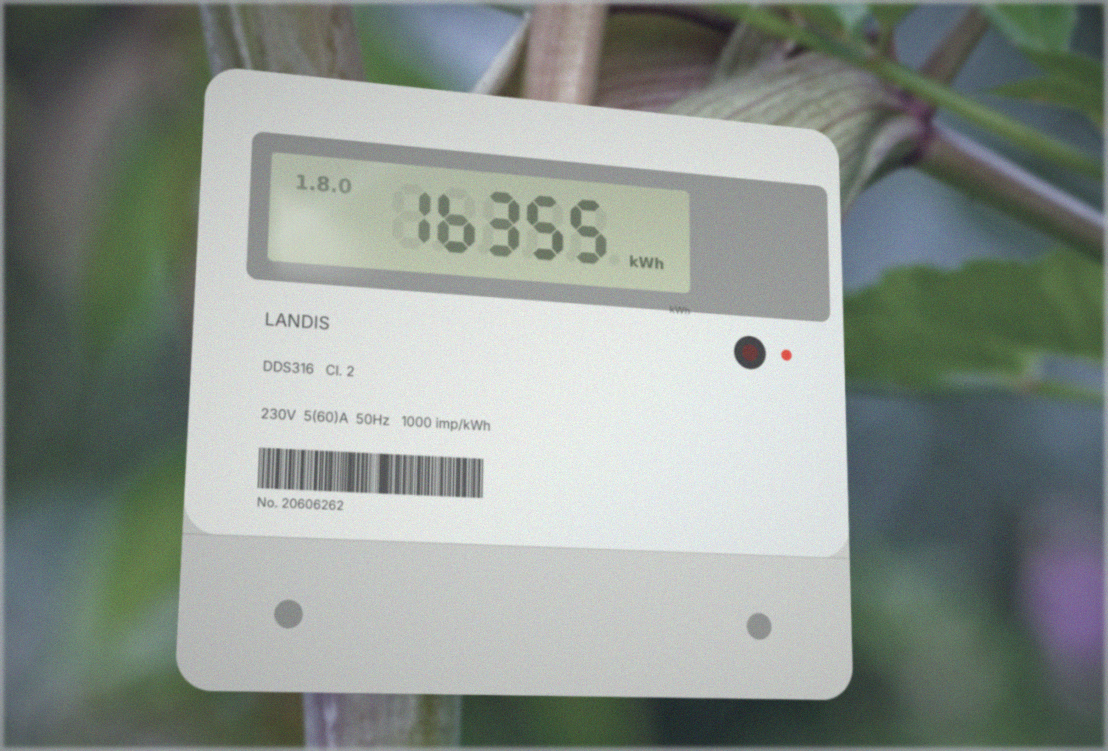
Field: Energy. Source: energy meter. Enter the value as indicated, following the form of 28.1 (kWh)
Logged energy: 16355 (kWh)
